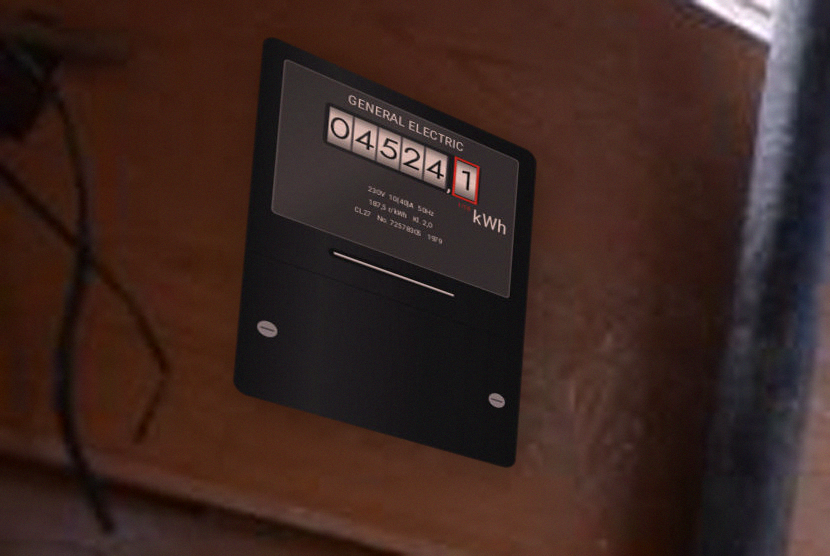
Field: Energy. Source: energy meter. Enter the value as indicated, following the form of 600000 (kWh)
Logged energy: 4524.1 (kWh)
